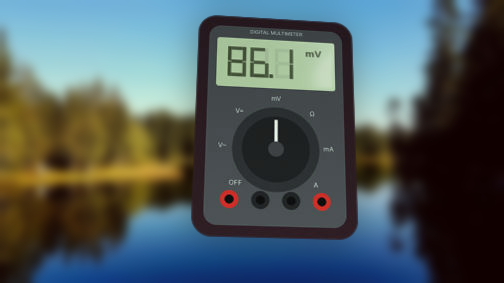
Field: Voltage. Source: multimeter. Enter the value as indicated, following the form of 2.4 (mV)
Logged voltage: 86.1 (mV)
